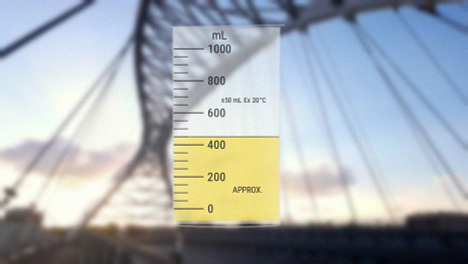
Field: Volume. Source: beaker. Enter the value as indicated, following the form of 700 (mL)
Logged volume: 450 (mL)
